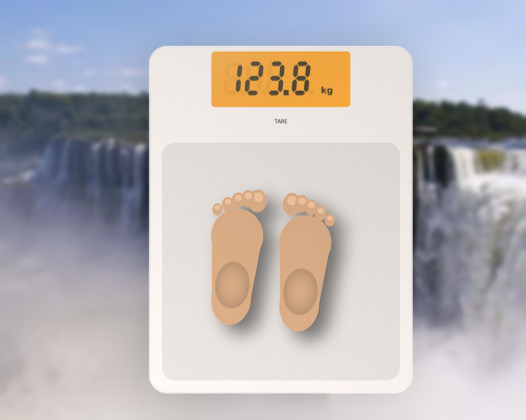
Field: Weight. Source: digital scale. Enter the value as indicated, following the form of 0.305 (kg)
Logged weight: 123.8 (kg)
